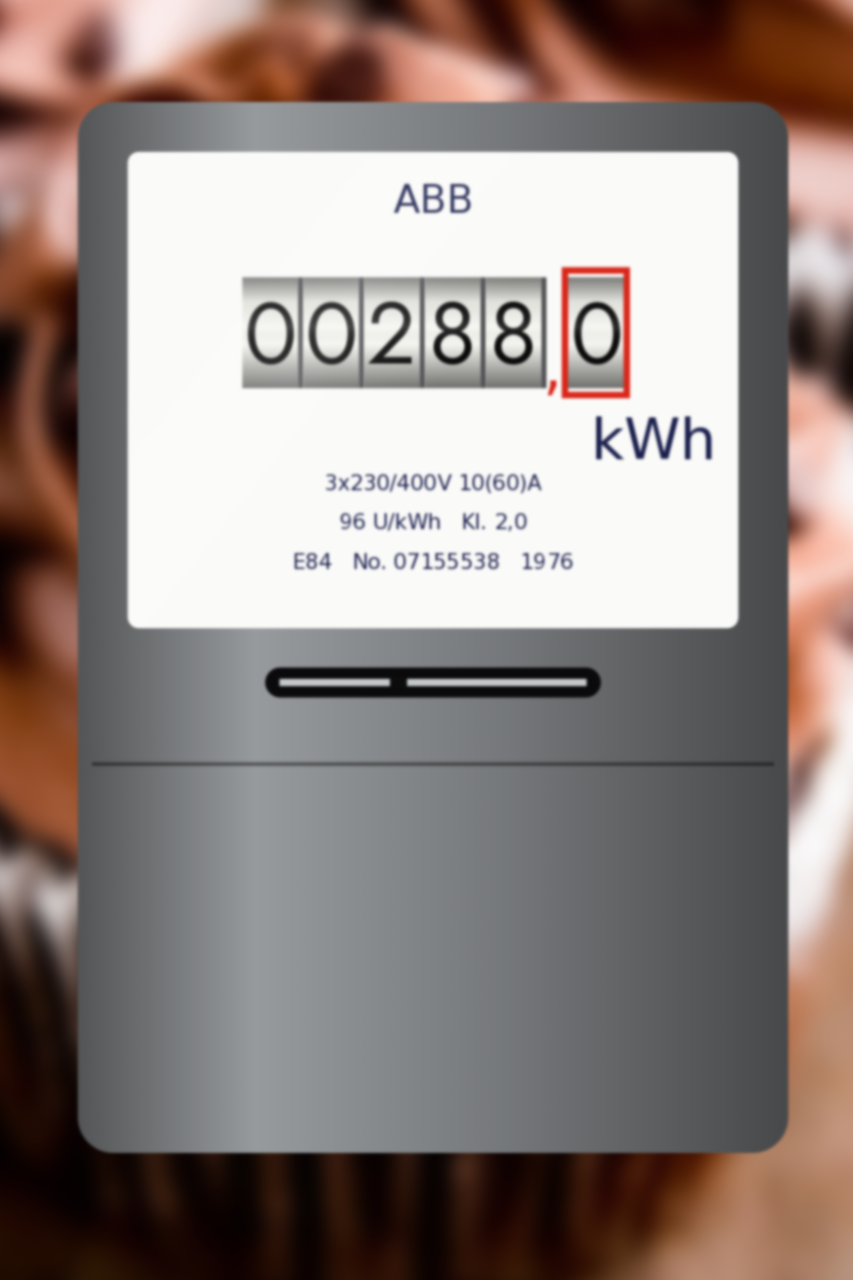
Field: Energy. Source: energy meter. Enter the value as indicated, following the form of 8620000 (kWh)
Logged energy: 288.0 (kWh)
